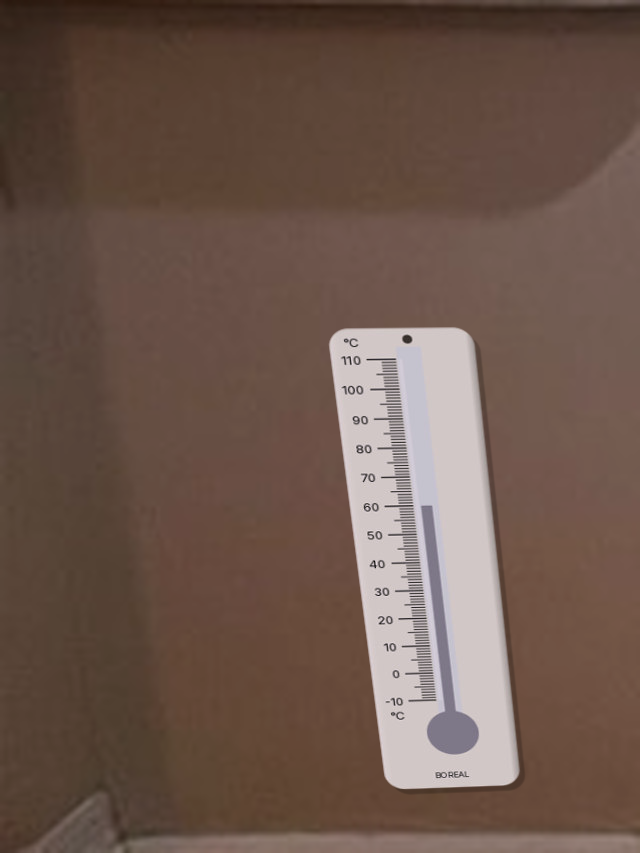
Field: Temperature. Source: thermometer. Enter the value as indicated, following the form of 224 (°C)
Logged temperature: 60 (°C)
